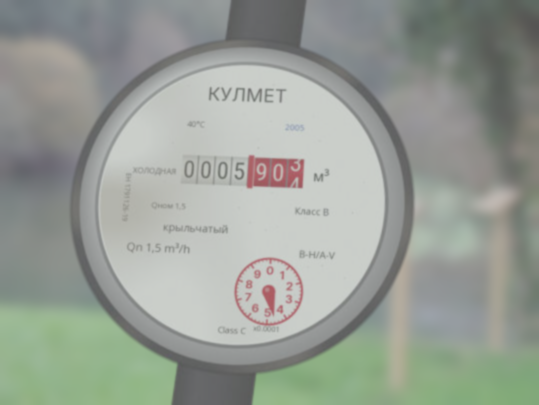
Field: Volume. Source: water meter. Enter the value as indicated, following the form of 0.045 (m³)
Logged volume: 5.9034 (m³)
